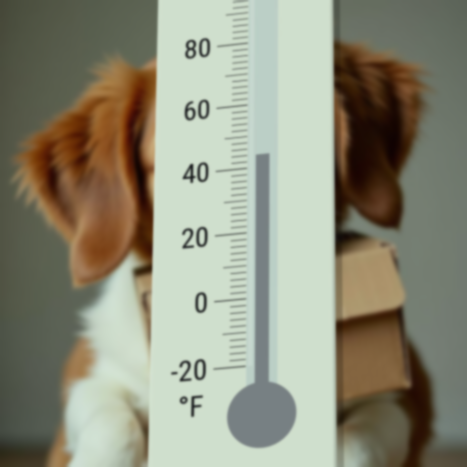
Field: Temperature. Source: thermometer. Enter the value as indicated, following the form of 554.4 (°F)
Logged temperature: 44 (°F)
